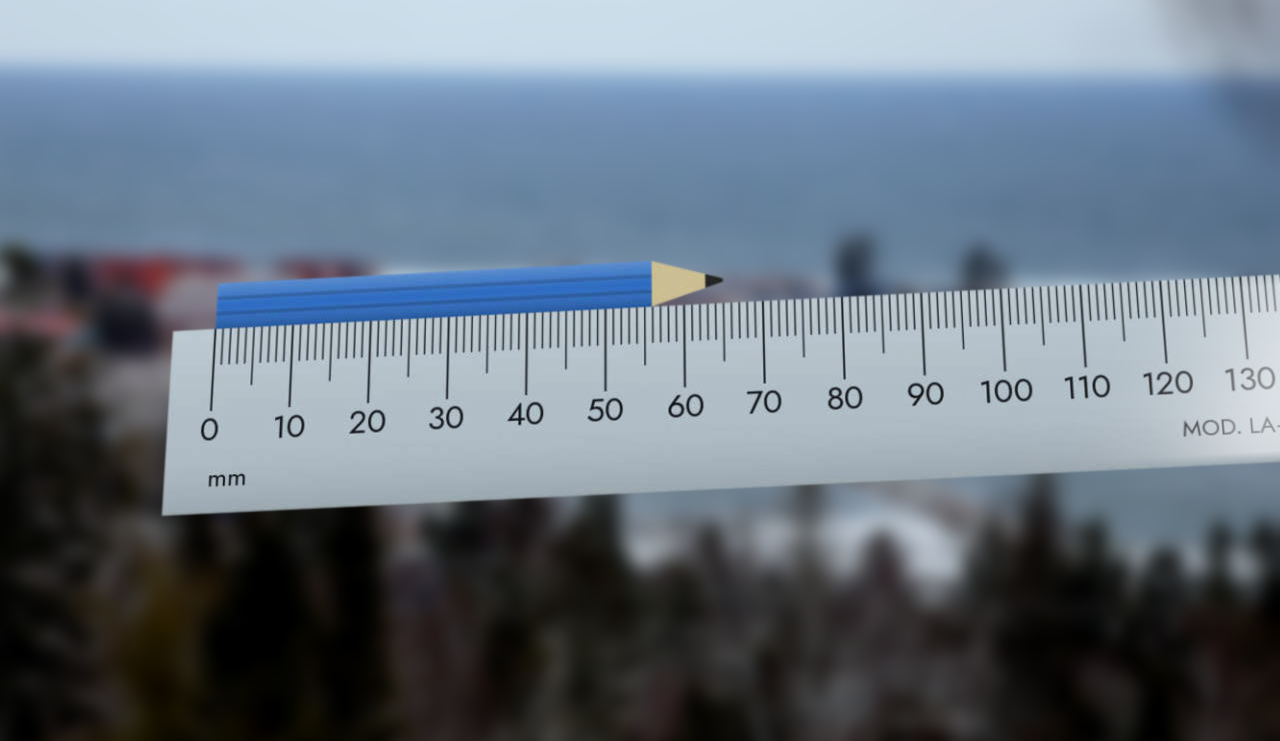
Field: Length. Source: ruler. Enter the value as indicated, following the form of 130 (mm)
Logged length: 65 (mm)
